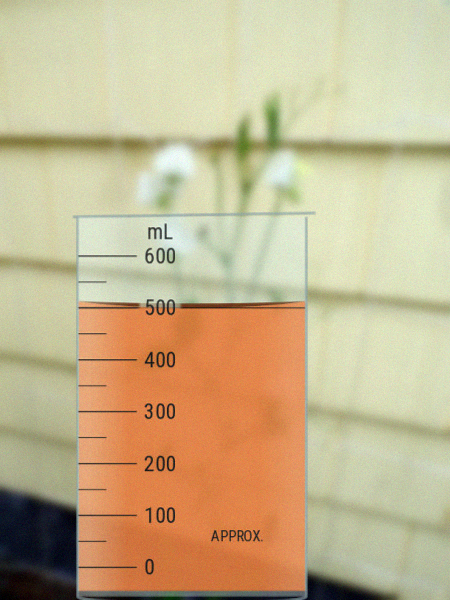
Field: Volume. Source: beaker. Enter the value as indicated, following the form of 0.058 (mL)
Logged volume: 500 (mL)
